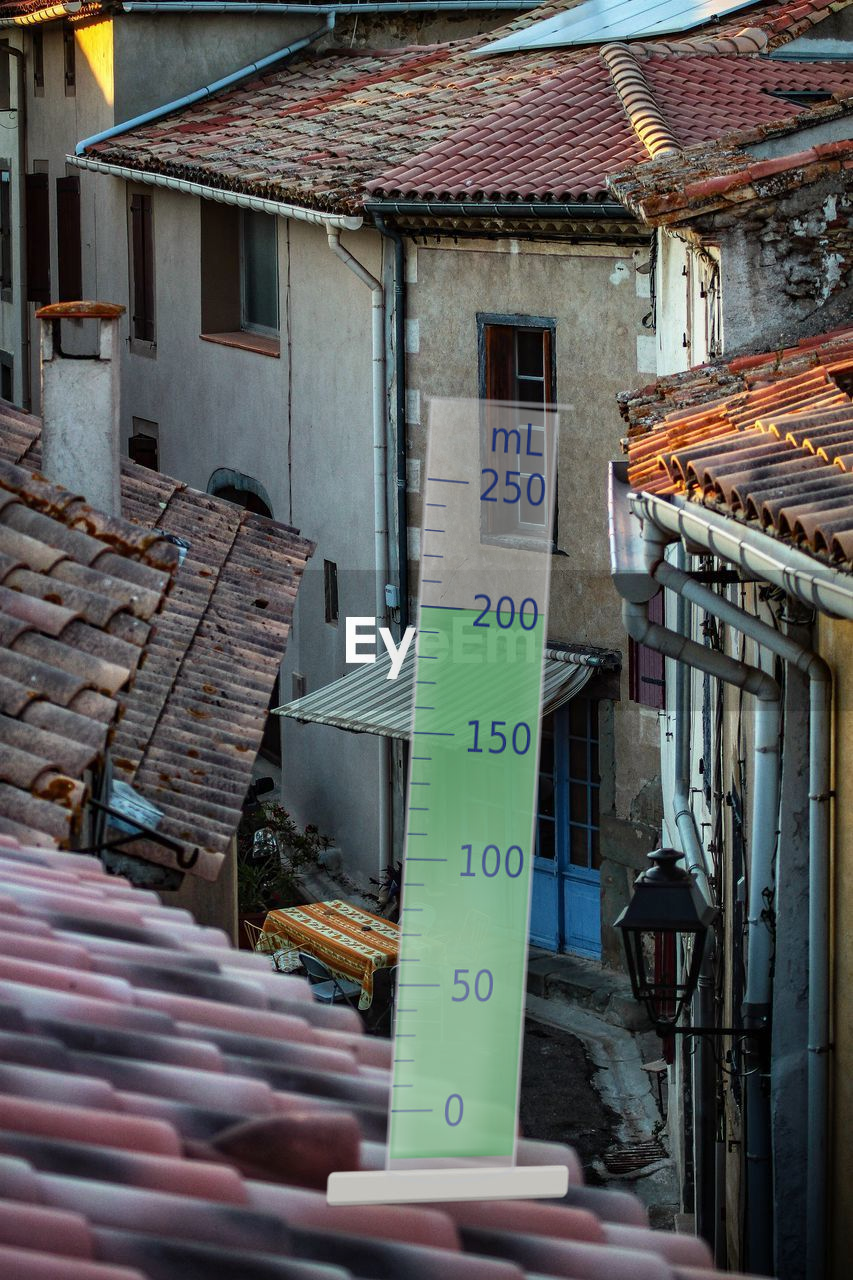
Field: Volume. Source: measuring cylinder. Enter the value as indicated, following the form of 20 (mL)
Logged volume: 200 (mL)
